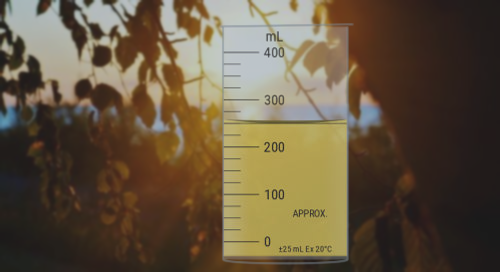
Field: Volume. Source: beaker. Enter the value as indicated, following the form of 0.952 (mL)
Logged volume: 250 (mL)
